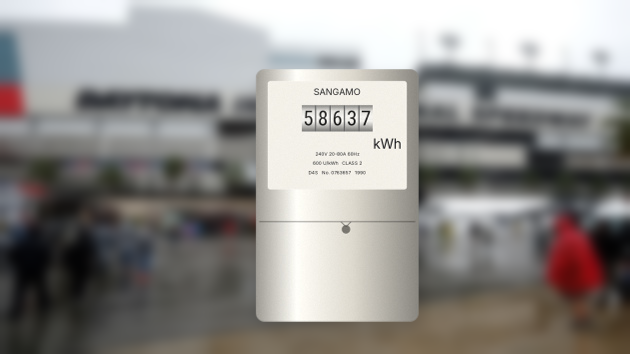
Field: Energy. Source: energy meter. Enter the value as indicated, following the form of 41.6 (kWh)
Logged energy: 58637 (kWh)
